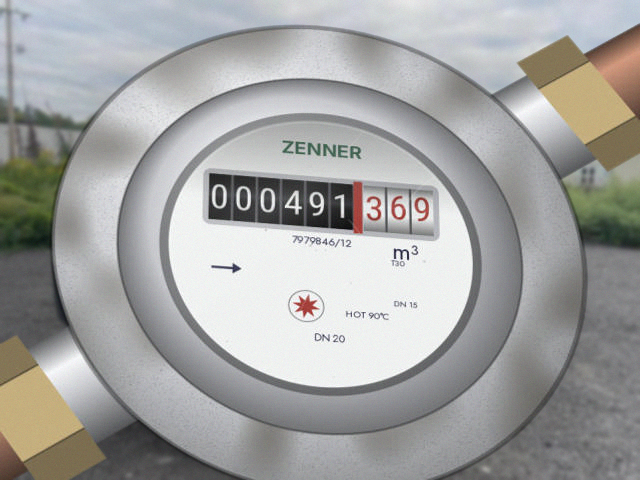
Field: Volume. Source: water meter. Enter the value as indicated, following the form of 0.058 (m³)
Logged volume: 491.369 (m³)
